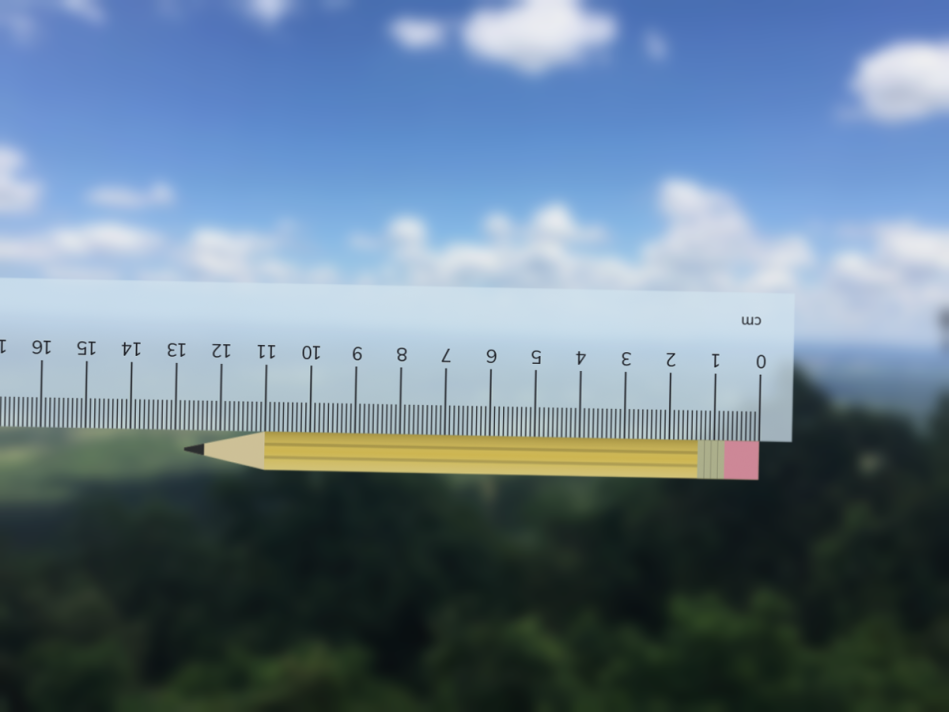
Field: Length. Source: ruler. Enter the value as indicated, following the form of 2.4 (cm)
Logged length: 12.8 (cm)
